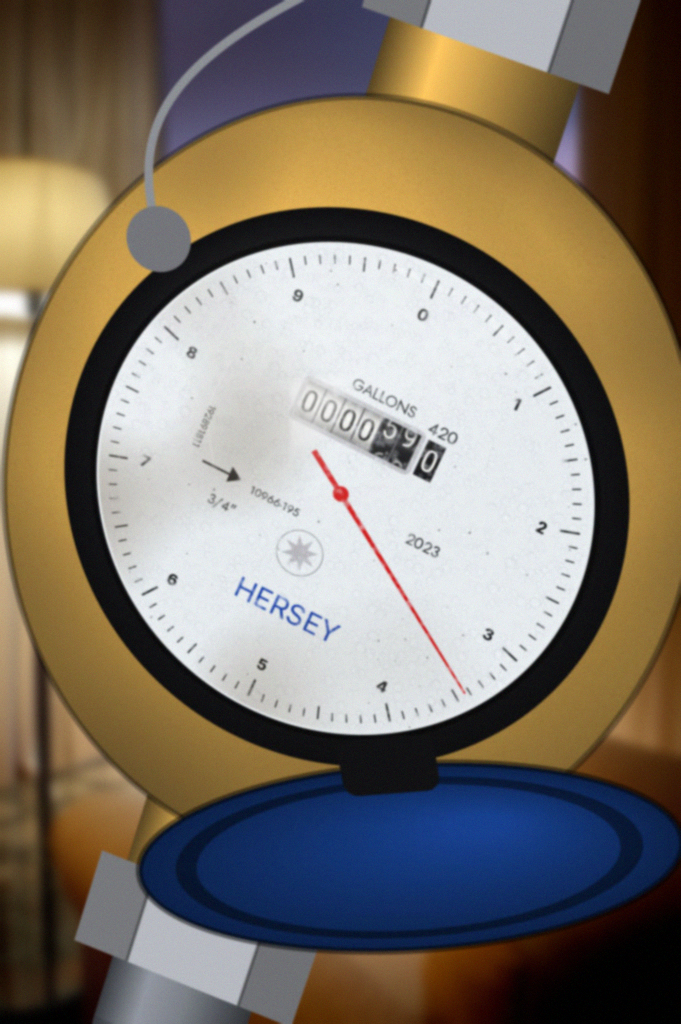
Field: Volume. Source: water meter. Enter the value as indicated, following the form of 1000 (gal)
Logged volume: 593.4 (gal)
